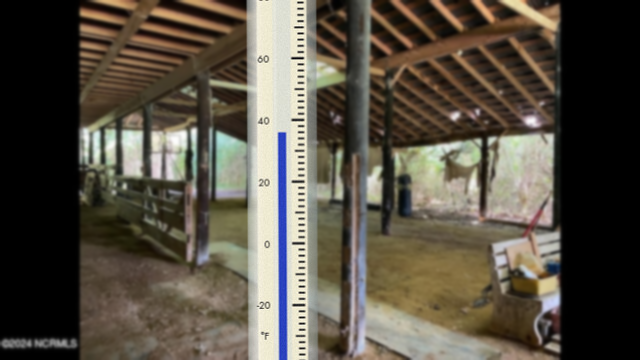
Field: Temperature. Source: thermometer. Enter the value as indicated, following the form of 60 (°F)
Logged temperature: 36 (°F)
